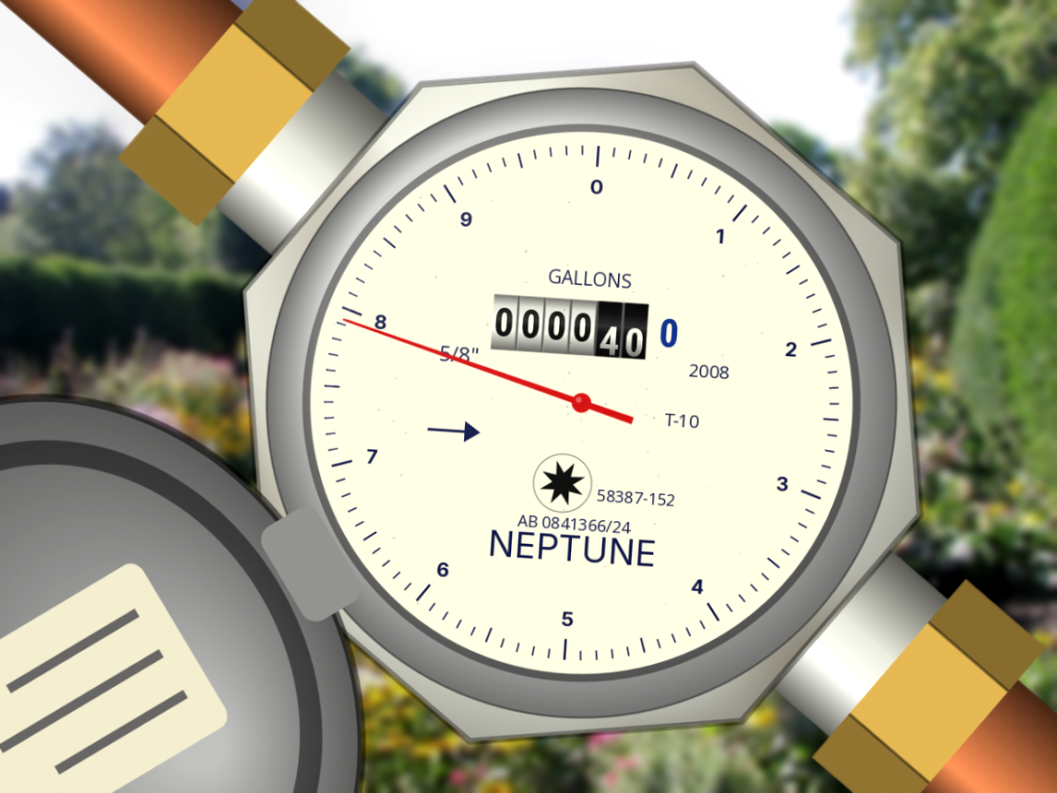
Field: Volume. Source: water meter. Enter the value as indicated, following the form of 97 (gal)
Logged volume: 397.9 (gal)
